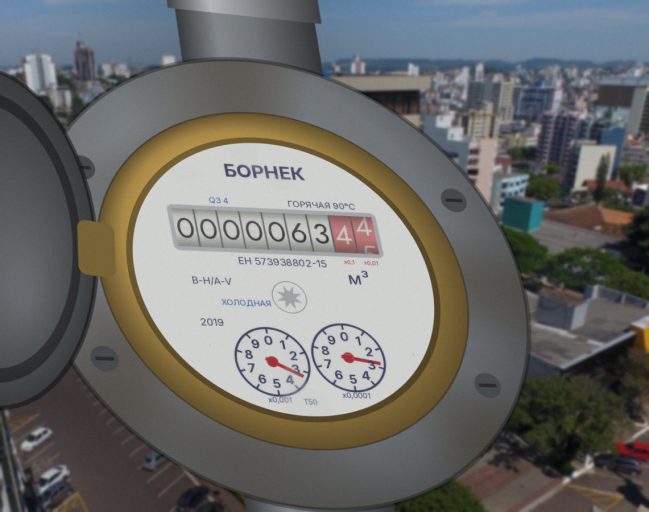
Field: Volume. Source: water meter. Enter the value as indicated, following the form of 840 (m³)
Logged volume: 63.4432 (m³)
